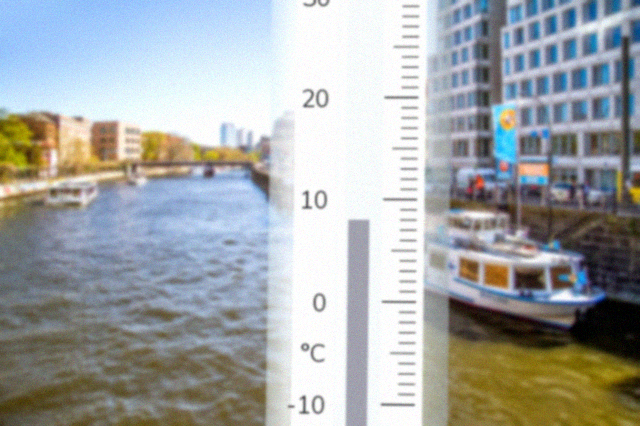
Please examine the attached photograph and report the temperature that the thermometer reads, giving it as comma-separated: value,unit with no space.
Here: 8,°C
